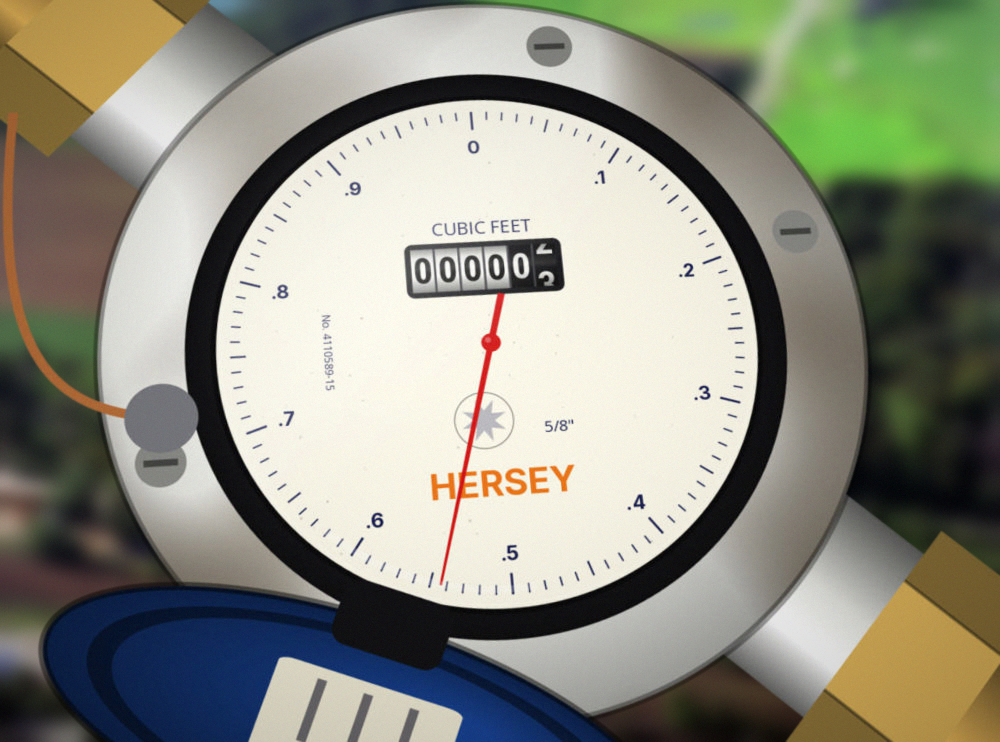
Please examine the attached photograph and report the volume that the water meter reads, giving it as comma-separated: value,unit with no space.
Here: 2.54,ft³
